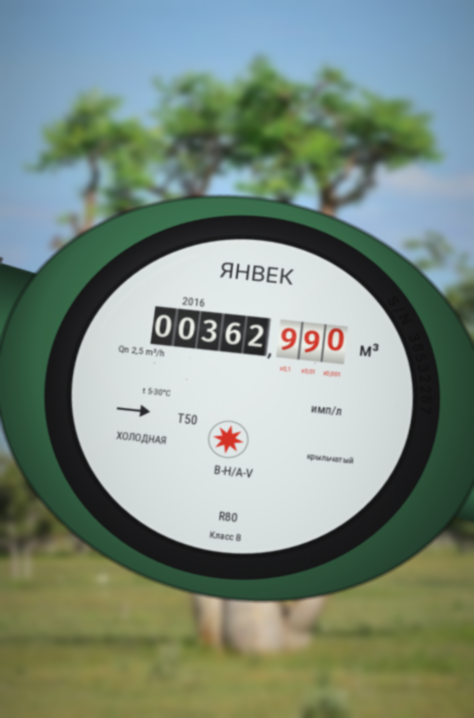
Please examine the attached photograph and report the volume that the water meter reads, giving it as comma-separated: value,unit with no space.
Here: 362.990,m³
